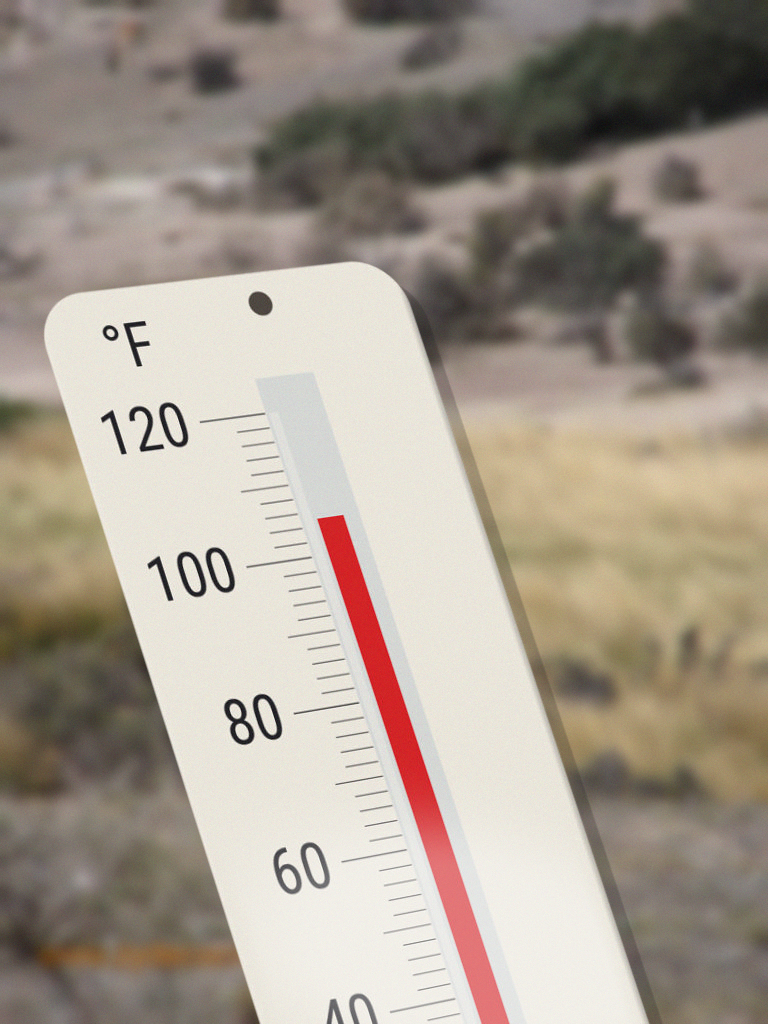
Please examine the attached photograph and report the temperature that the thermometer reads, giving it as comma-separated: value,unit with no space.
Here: 105,°F
